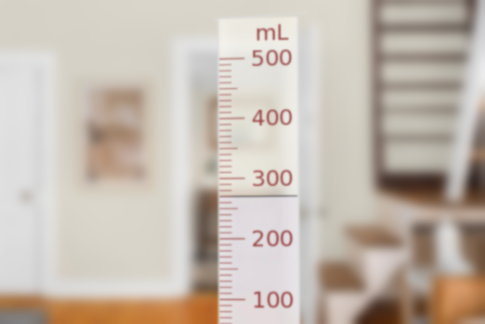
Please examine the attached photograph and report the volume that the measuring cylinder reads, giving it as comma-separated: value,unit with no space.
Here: 270,mL
